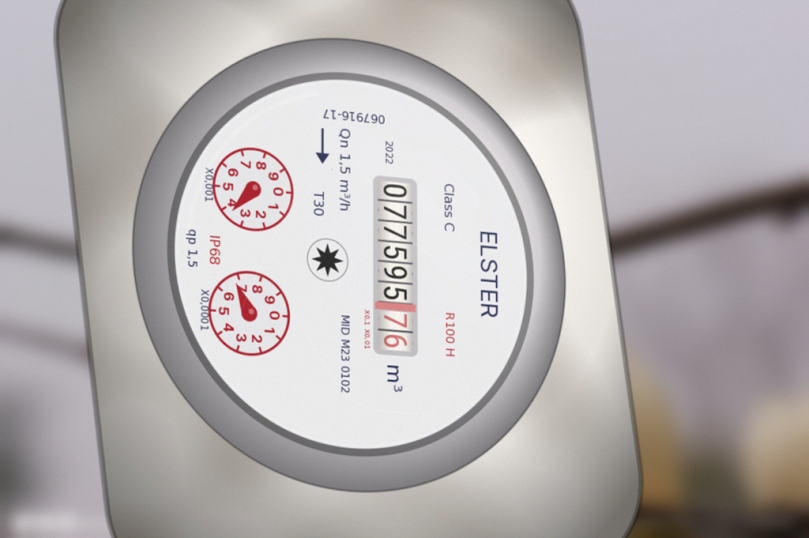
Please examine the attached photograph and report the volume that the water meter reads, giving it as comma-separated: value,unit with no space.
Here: 77595.7636,m³
